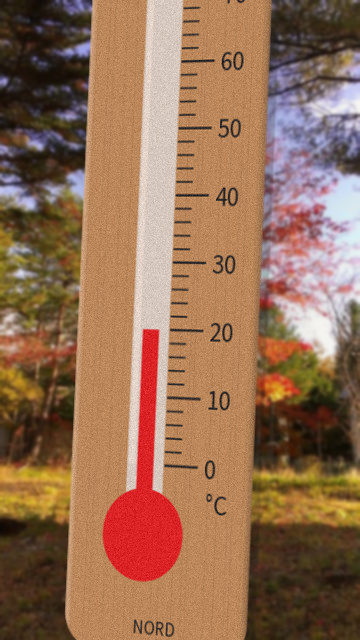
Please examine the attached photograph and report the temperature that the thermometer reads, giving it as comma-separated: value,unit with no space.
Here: 20,°C
